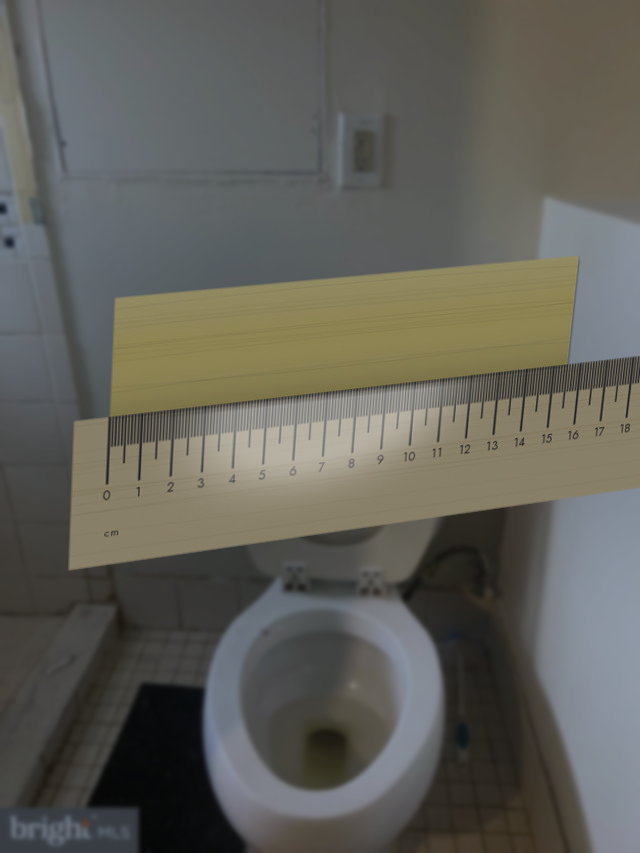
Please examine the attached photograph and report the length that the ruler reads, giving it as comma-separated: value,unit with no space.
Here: 15.5,cm
